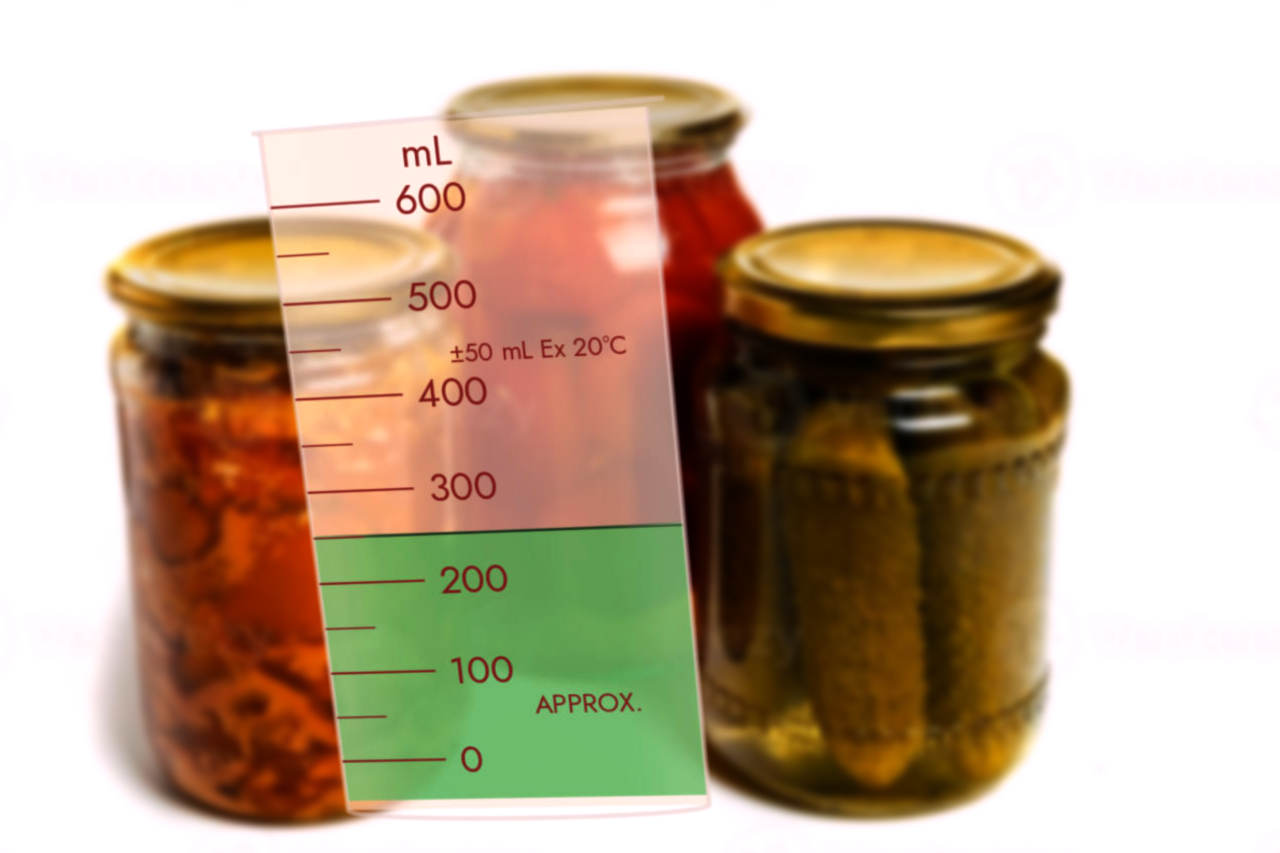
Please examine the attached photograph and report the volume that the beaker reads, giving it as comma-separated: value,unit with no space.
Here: 250,mL
